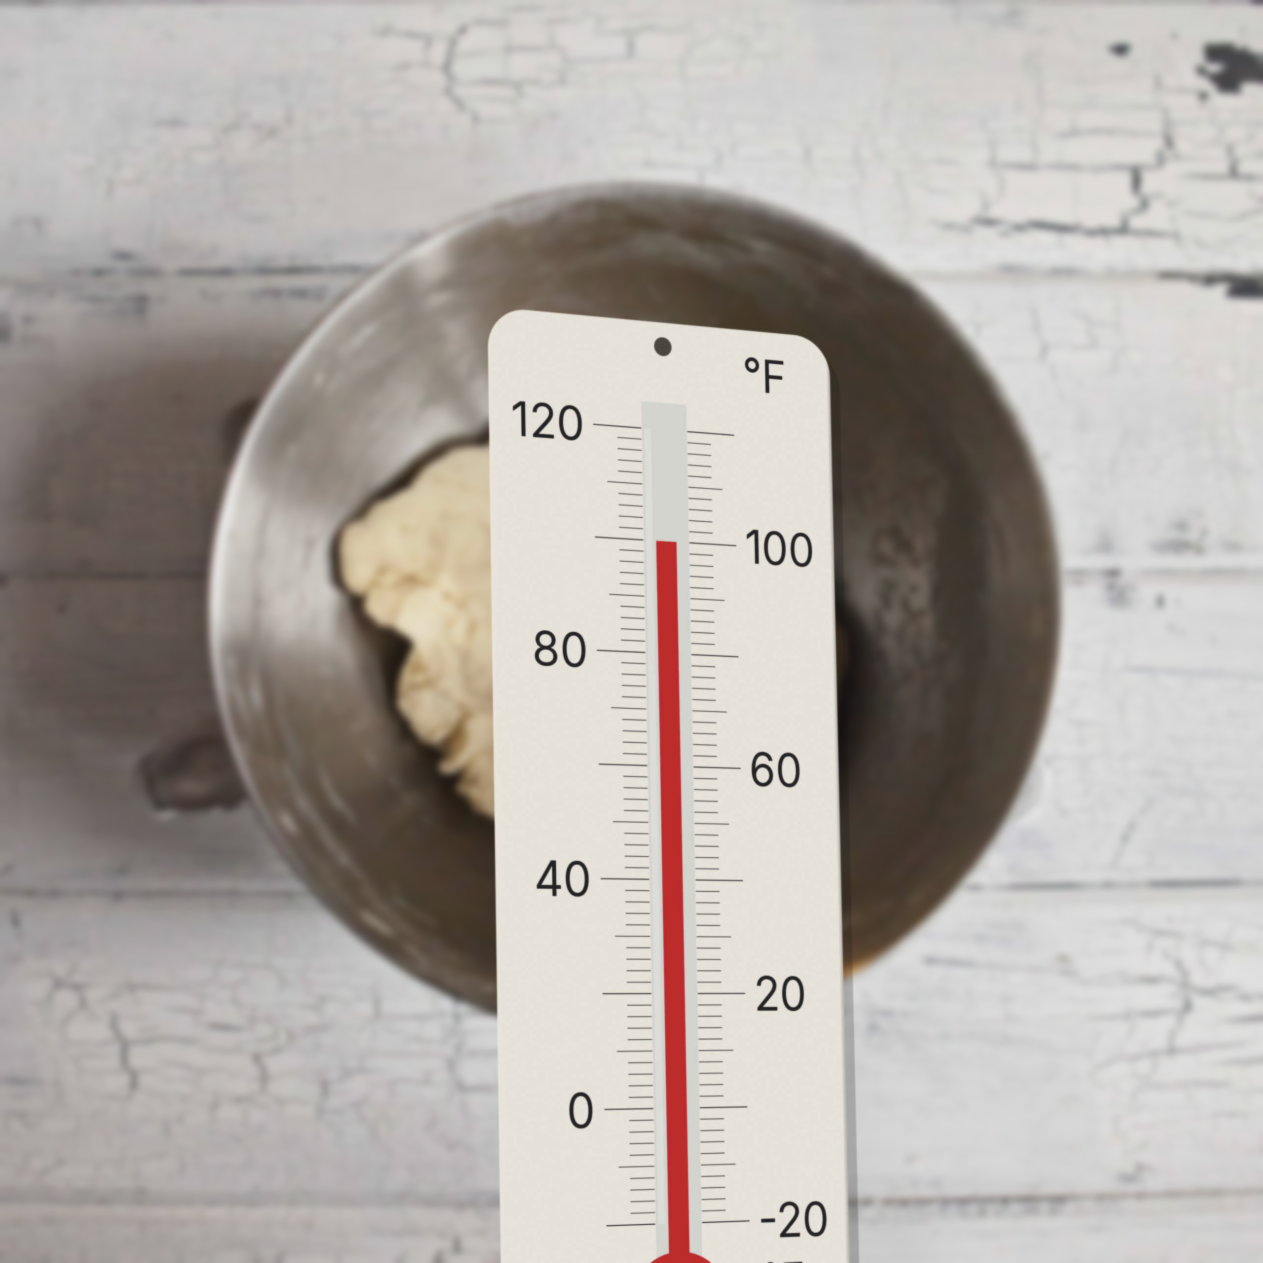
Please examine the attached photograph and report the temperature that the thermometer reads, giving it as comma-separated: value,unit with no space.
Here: 100,°F
